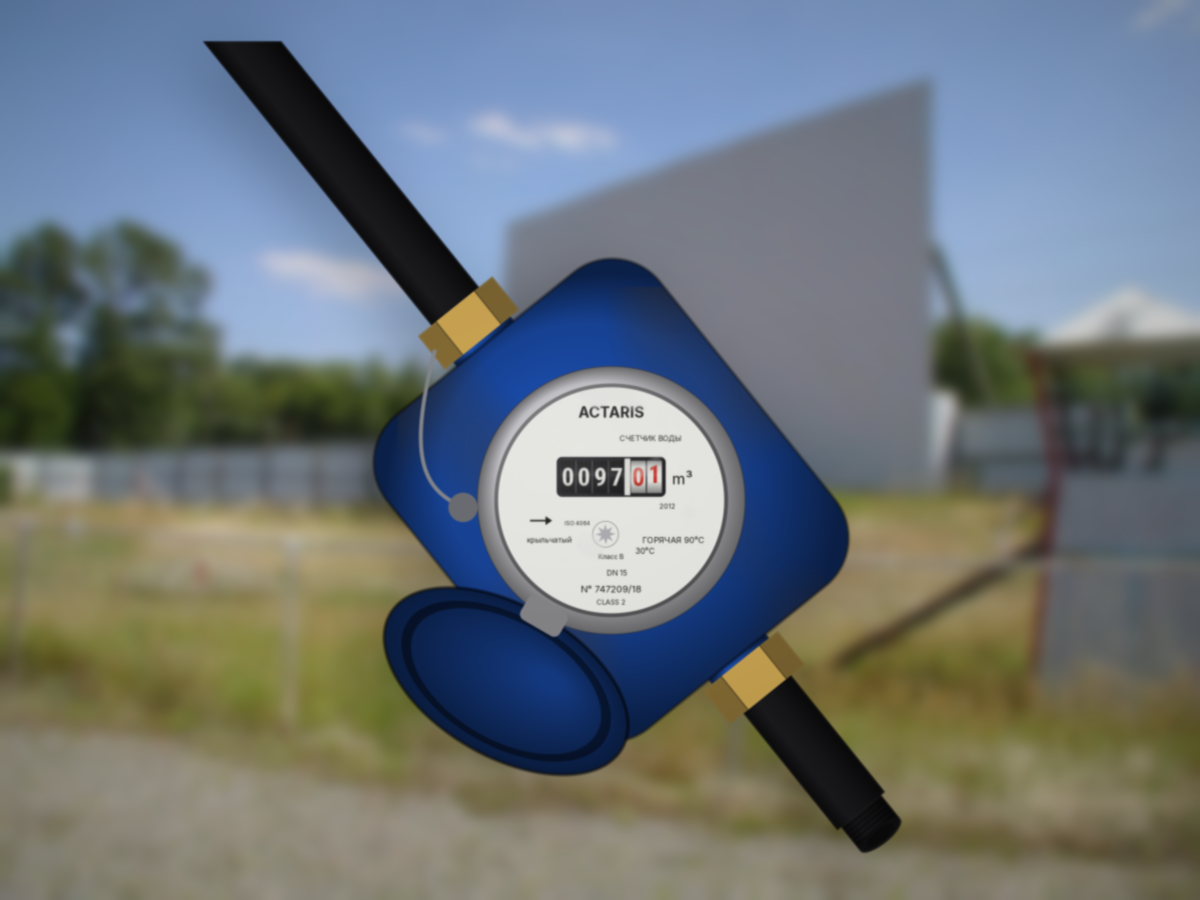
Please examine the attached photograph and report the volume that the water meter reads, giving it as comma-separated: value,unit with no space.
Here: 97.01,m³
